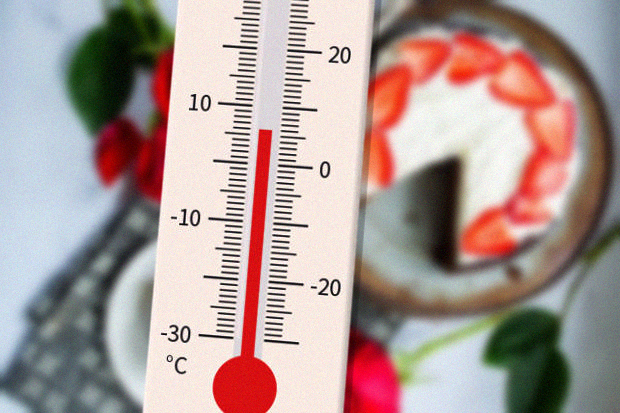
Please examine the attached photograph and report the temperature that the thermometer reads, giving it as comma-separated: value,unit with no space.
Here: 6,°C
